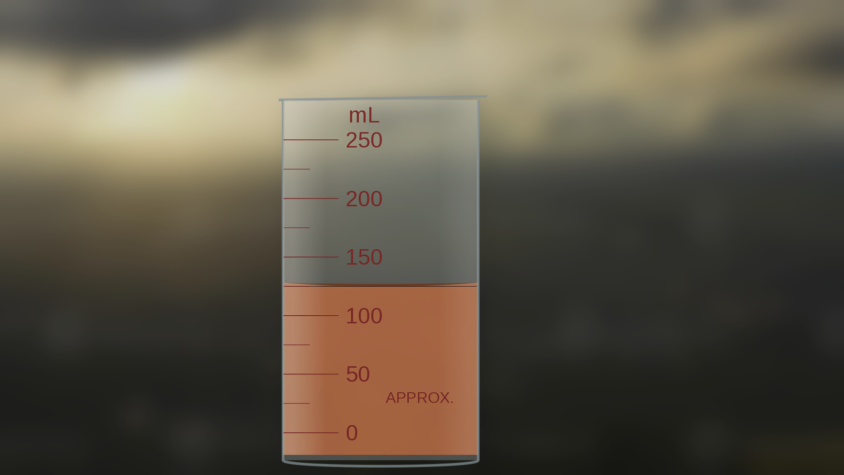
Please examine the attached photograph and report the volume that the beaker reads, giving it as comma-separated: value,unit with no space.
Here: 125,mL
